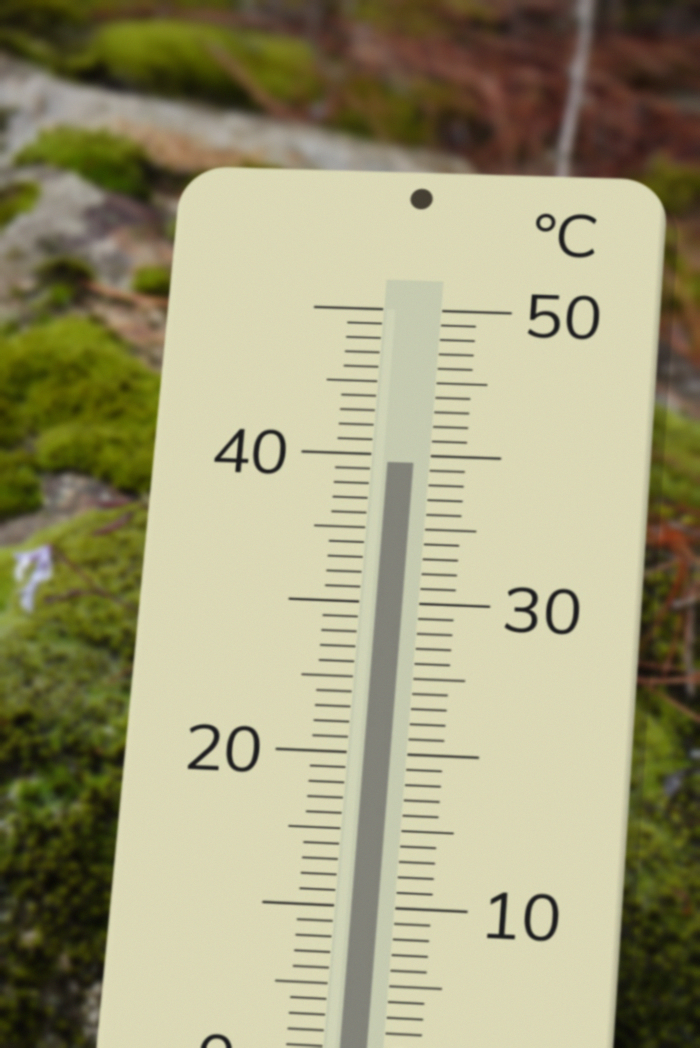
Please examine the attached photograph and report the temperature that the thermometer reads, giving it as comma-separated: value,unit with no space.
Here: 39.5,°C
